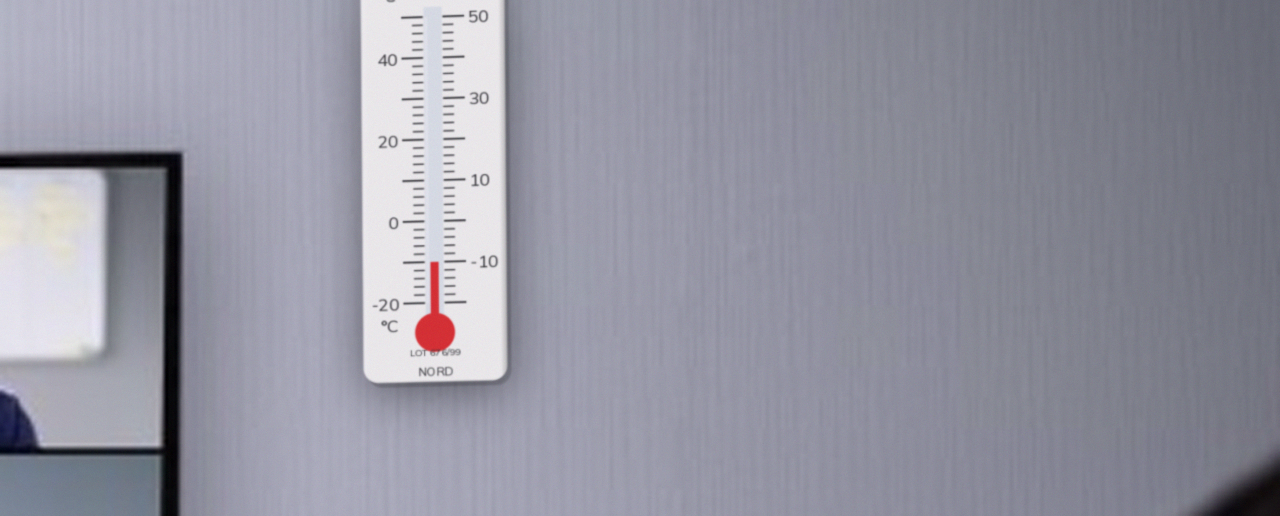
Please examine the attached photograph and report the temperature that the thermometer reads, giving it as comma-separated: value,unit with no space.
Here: -10,°C
